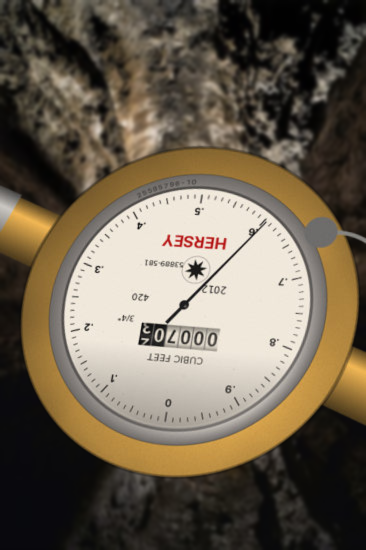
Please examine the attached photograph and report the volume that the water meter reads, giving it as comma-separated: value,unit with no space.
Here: 702.60,ft³
